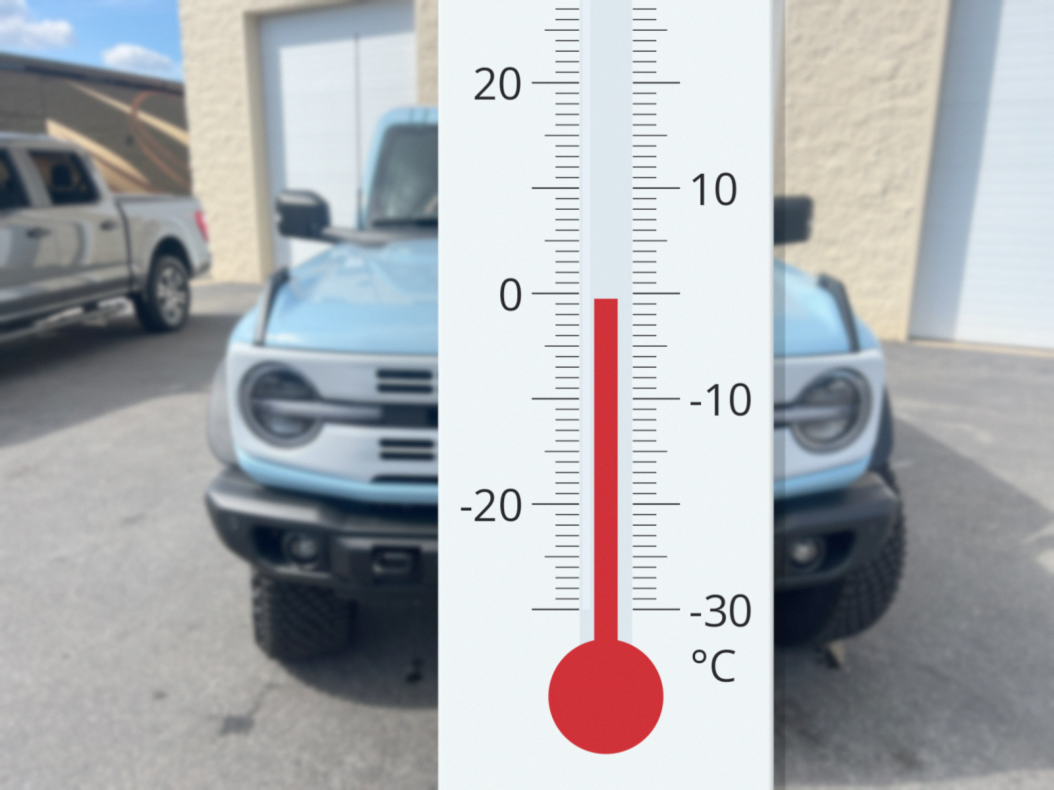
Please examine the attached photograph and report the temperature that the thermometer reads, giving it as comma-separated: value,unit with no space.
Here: -0.5,°C
